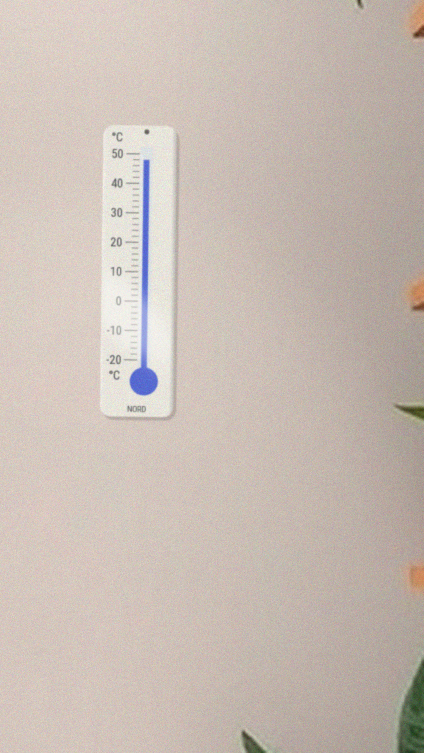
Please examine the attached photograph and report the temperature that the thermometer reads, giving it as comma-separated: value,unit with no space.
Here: 48,°C
